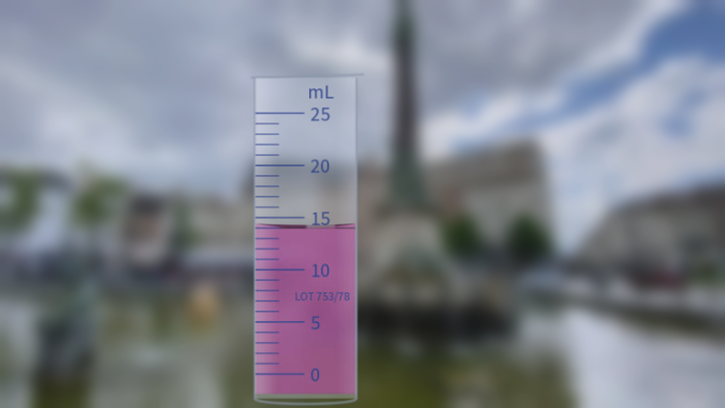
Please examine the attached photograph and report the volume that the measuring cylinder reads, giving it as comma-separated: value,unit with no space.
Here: 14,mL
